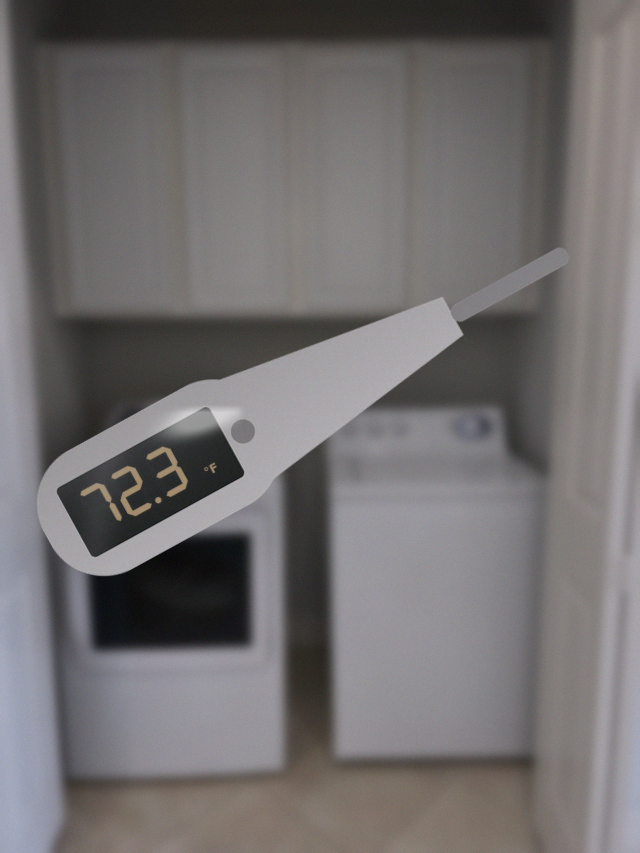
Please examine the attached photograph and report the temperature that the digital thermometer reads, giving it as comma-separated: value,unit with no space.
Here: 72.3,°F
